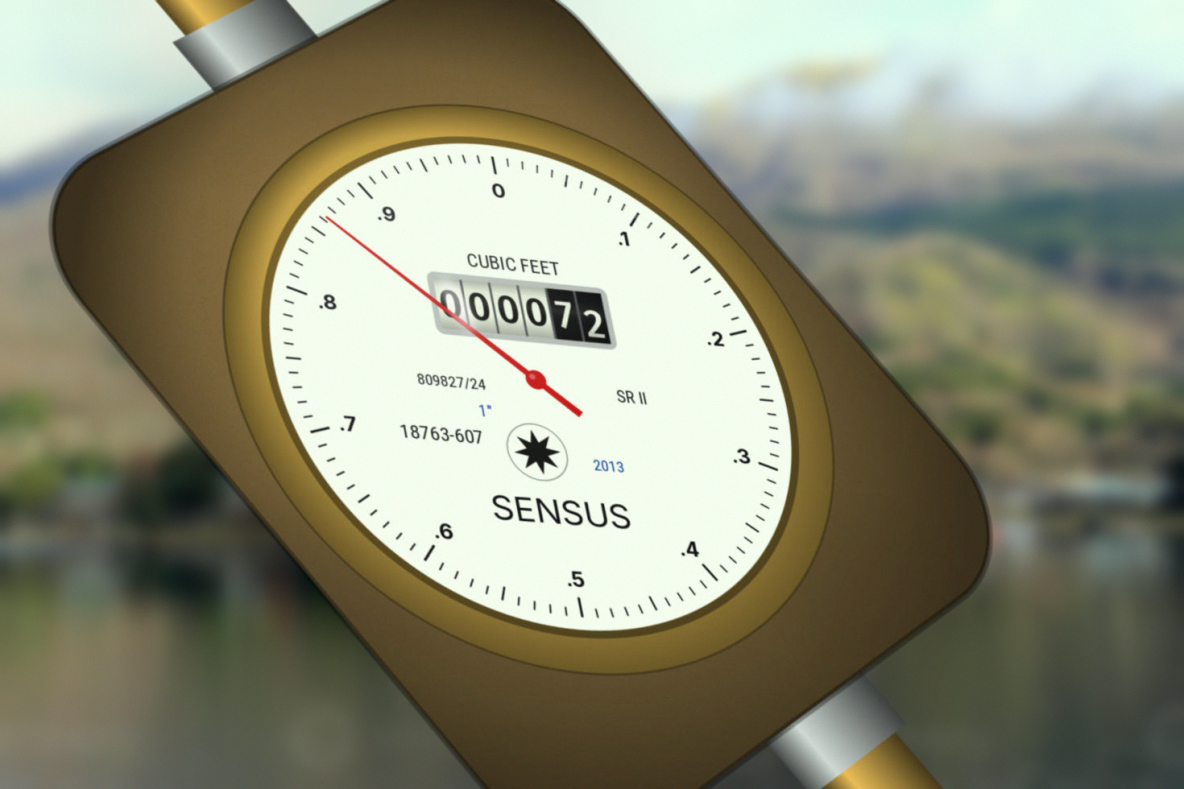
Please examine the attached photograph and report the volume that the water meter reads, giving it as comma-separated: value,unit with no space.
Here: 71.86,ft³
